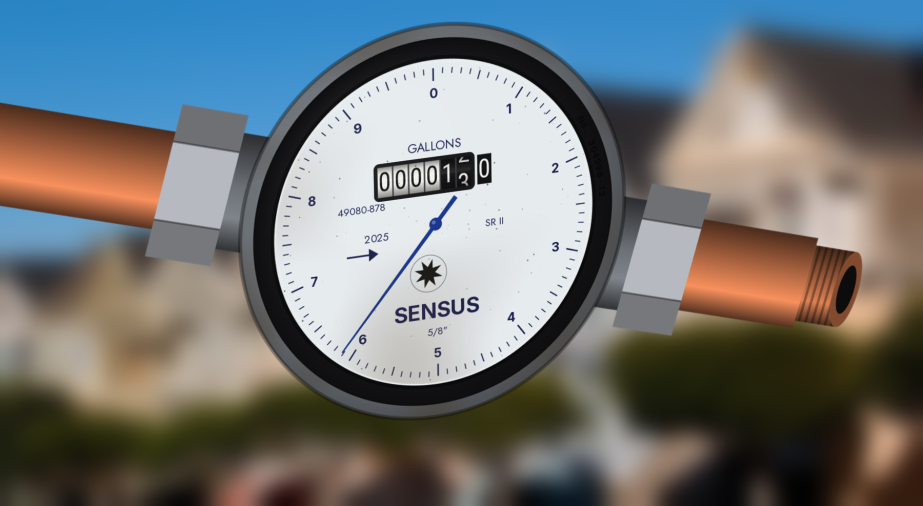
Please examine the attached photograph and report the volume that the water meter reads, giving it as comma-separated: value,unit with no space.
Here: 126.1,gal
